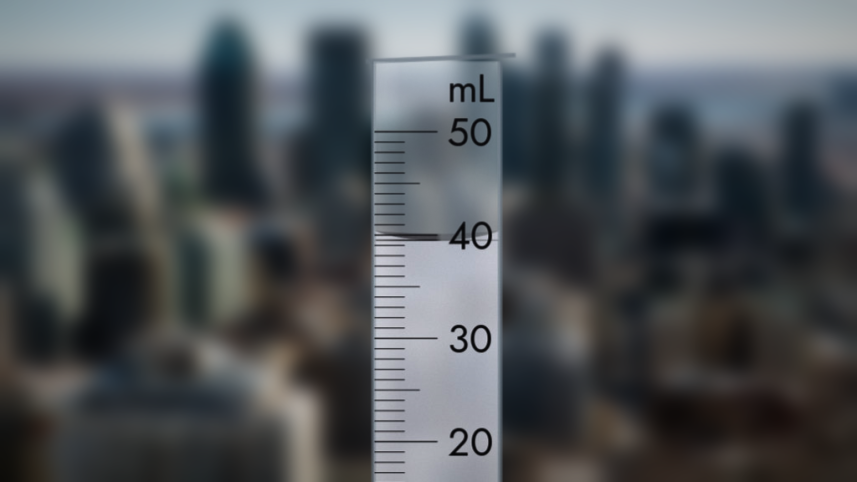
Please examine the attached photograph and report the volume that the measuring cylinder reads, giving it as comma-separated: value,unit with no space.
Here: 39.5,mL
